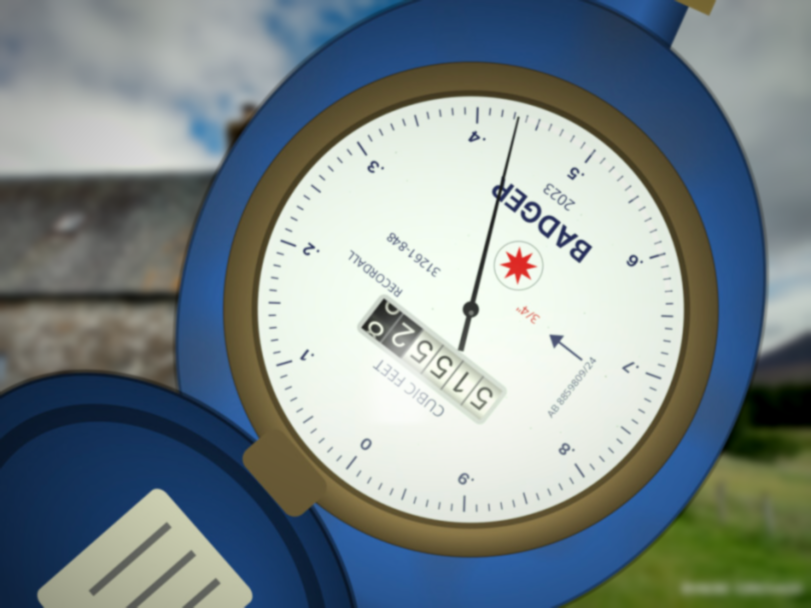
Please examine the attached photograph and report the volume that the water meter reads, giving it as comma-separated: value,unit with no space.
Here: 515528.43,ft³
